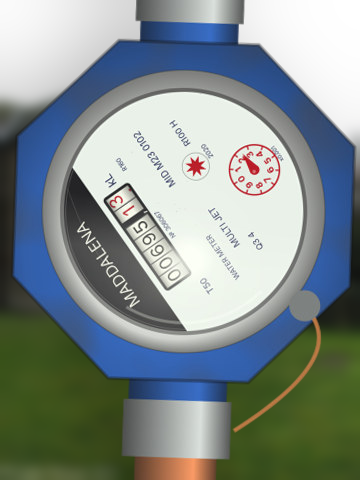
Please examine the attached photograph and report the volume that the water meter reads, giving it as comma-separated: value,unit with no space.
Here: 695.132,kL
